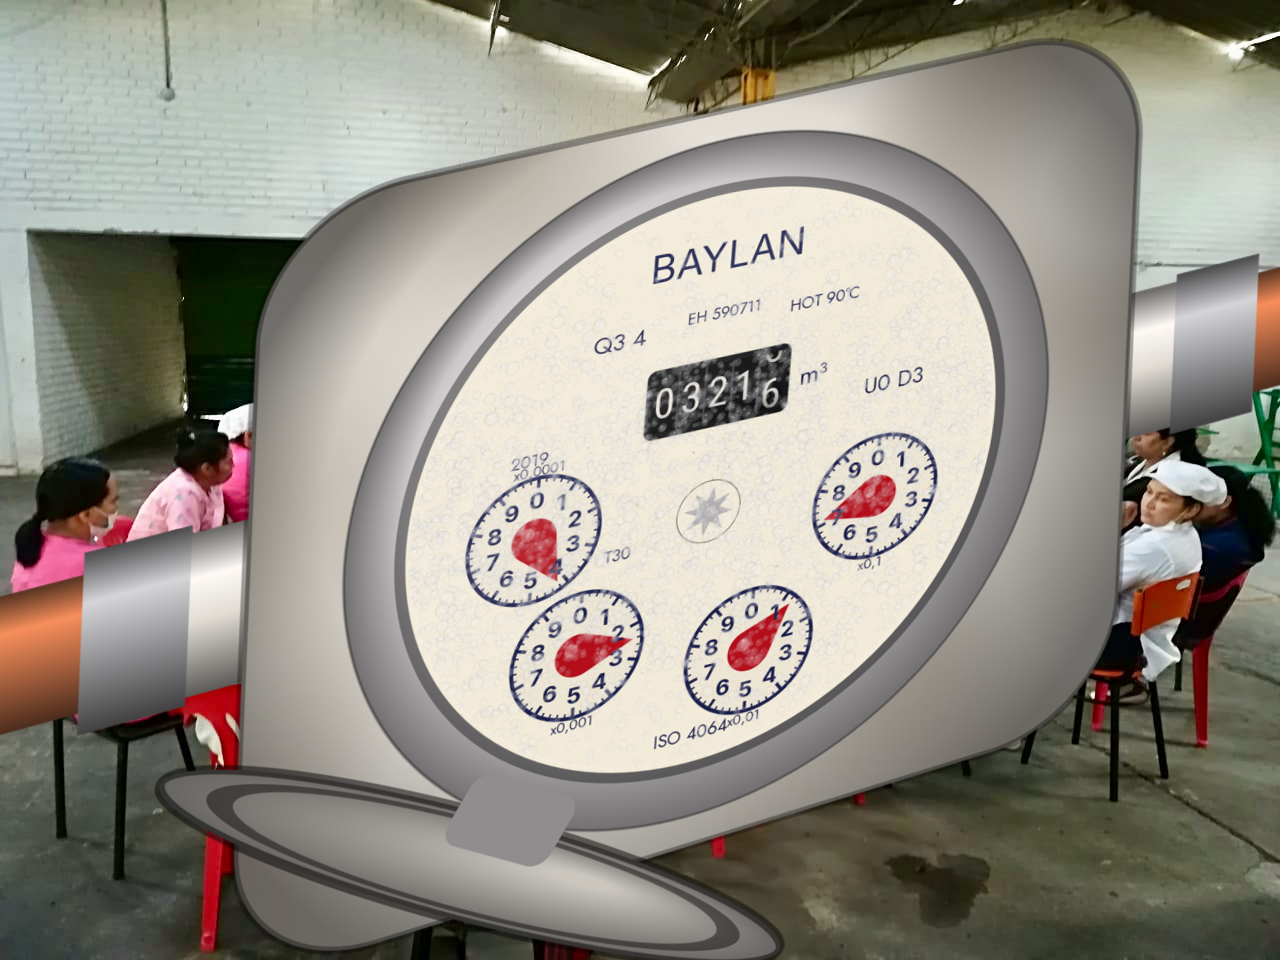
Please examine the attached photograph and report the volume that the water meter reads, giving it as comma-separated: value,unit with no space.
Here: 3215.7124,m³
